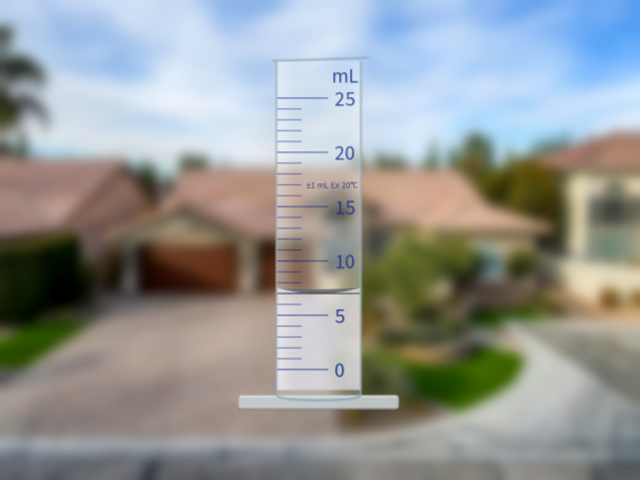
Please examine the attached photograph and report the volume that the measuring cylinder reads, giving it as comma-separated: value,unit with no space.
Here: 7,mL
